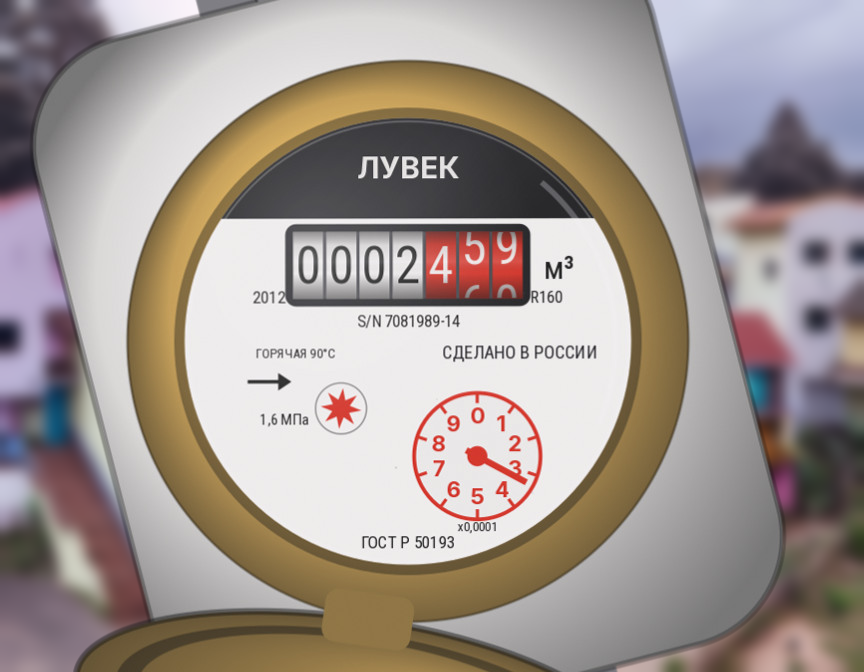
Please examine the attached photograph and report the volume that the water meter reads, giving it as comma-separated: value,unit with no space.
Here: 2.4593,m³
